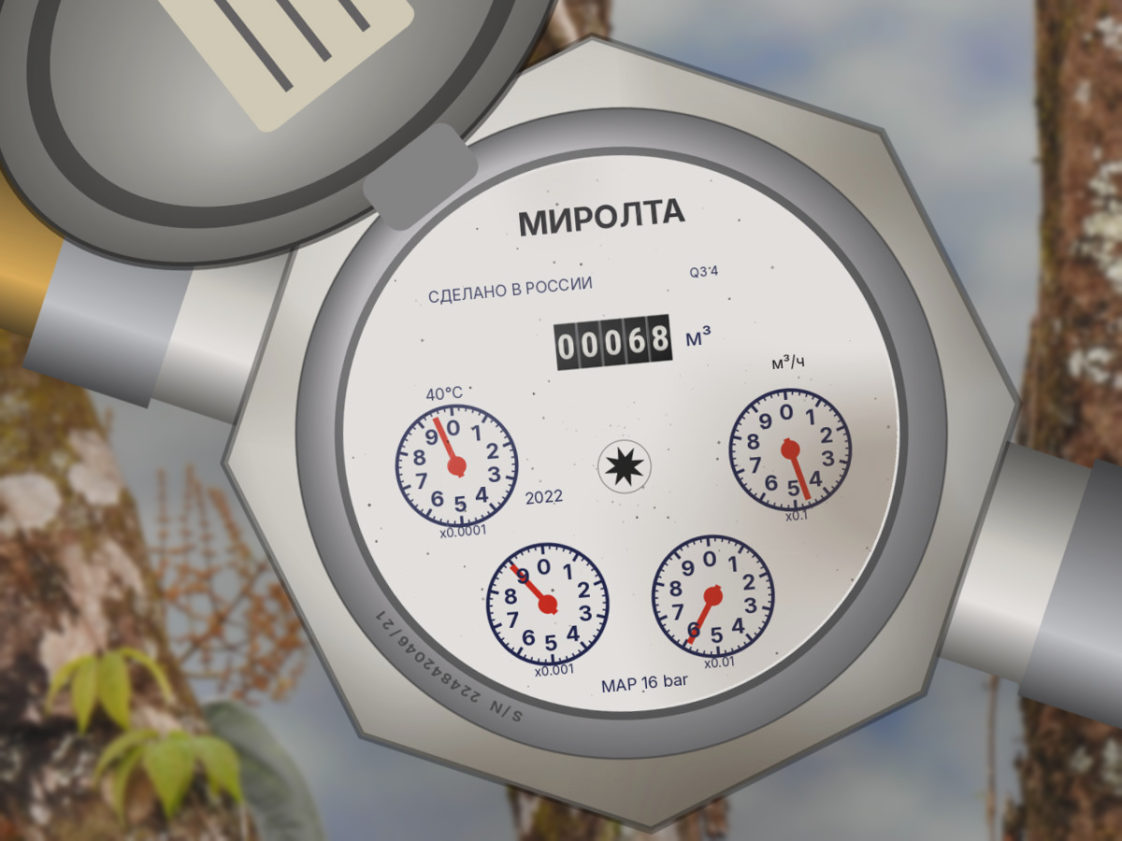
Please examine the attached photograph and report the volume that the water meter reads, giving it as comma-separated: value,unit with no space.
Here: 68.4589,m³
